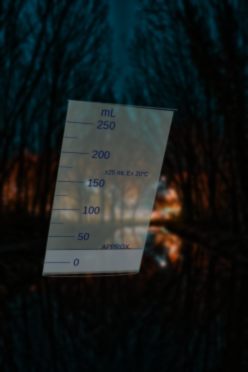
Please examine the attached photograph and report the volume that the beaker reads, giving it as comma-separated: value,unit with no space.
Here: 25,mL
